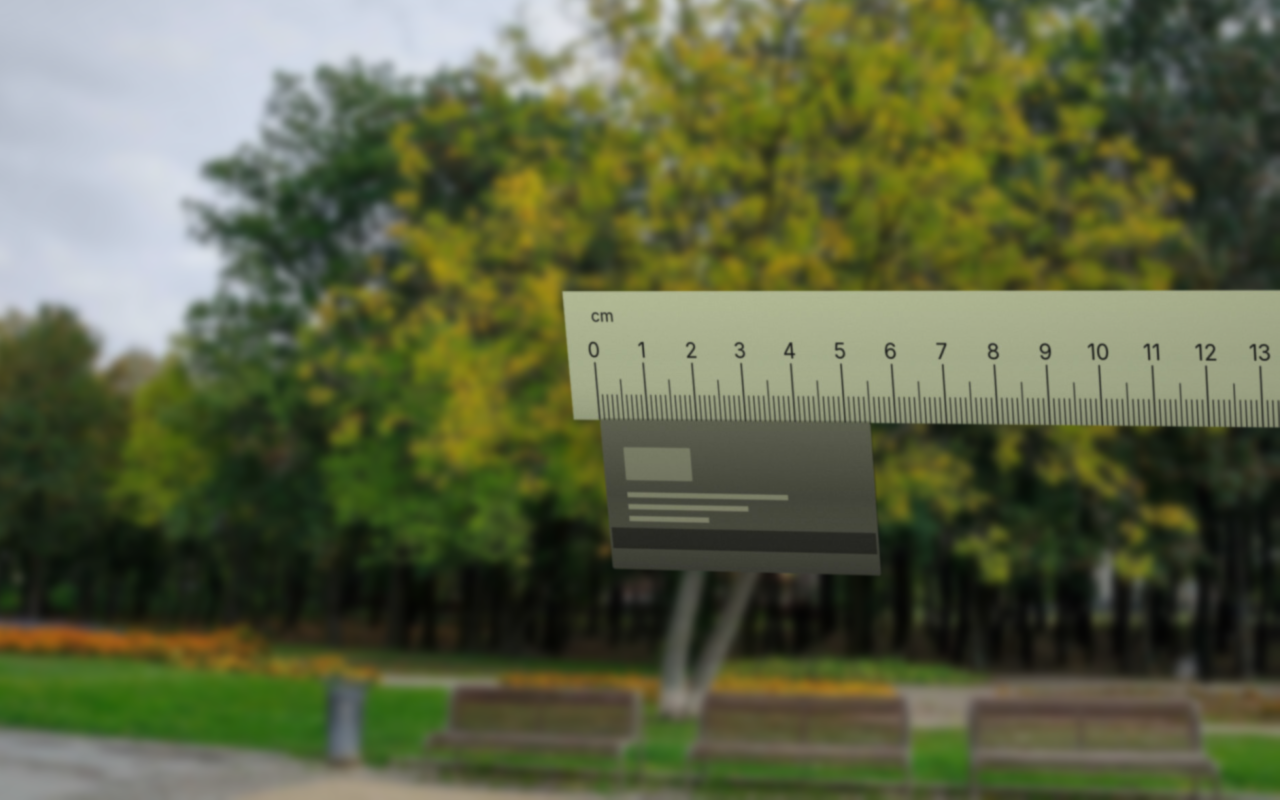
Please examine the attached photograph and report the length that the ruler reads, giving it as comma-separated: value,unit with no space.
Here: 5.5,cm
